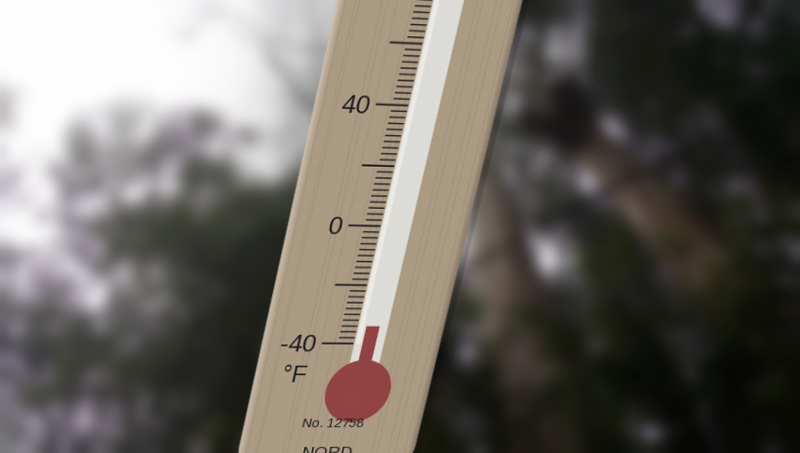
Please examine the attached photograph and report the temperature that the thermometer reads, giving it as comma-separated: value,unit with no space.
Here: -34,°F
